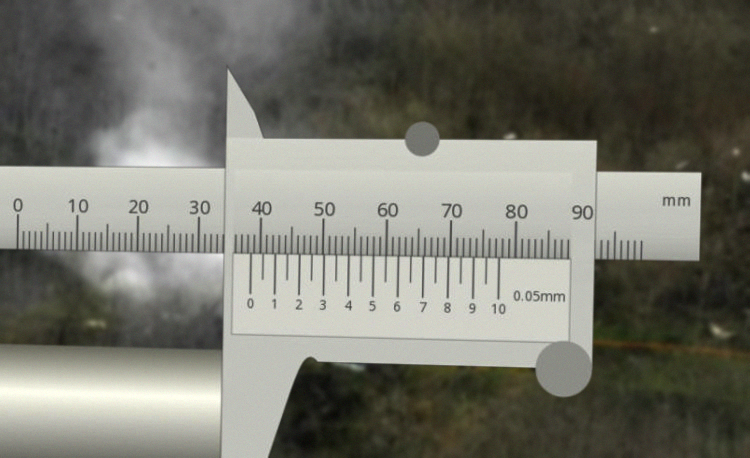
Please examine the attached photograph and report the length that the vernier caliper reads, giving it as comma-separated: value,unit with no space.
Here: 38.5,mm
